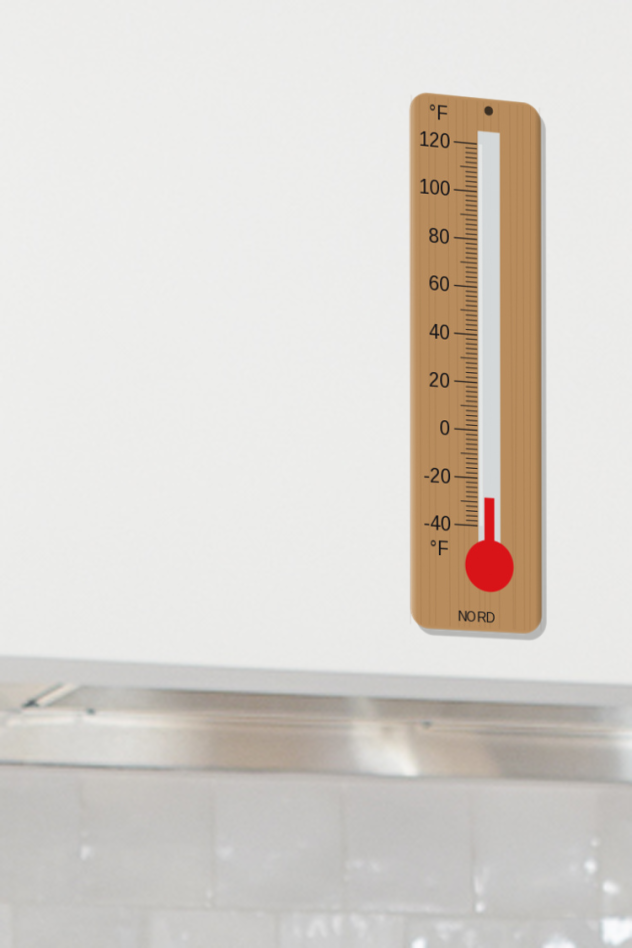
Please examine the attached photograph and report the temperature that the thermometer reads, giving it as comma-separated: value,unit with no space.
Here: -28,°F
